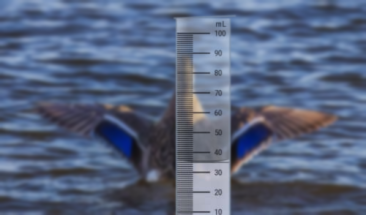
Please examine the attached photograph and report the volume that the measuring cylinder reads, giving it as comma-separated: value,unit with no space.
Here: 35,mL
